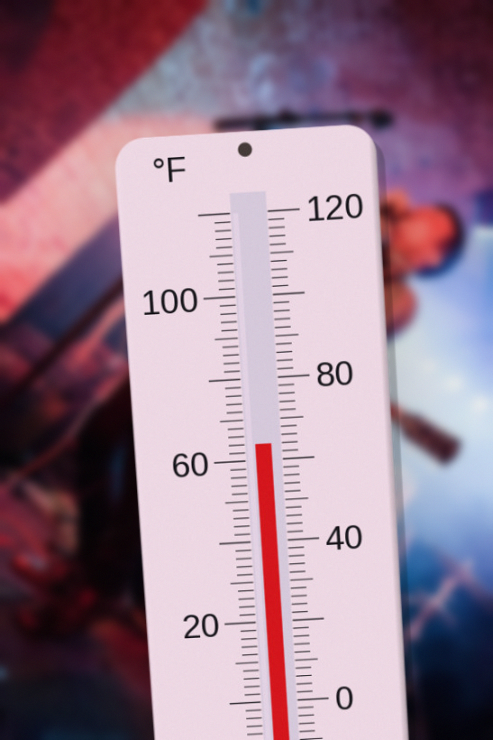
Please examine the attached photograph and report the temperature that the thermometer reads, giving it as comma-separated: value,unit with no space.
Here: 64,°F
